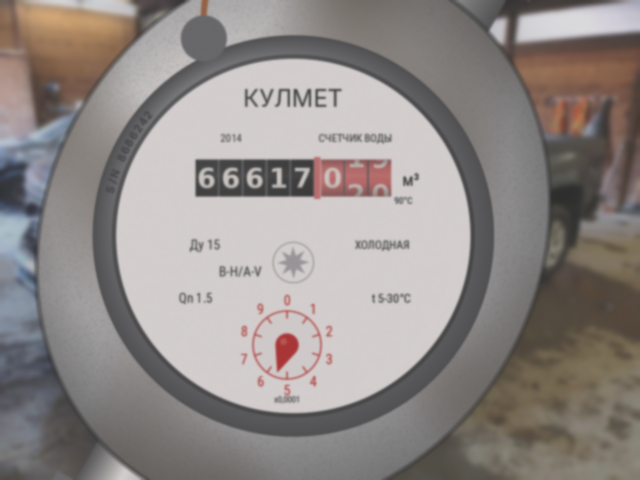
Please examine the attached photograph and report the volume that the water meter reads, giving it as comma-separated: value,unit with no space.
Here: 66617.0195,m³
